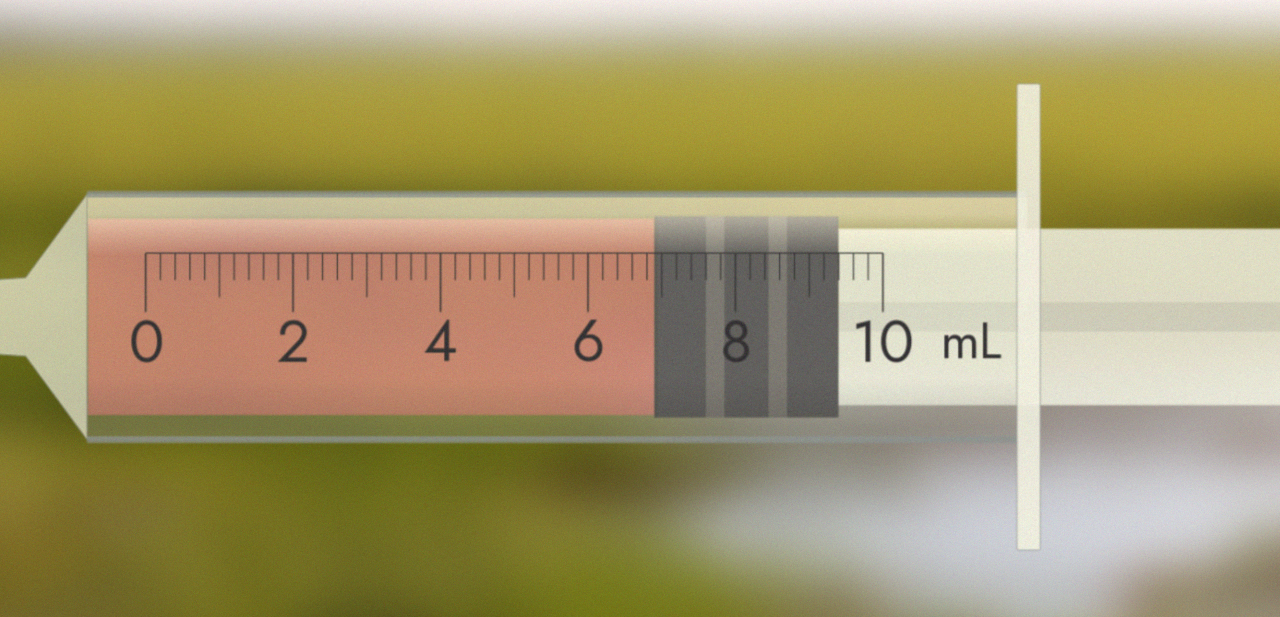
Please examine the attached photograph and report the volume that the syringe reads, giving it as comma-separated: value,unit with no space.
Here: 6.9,mL
